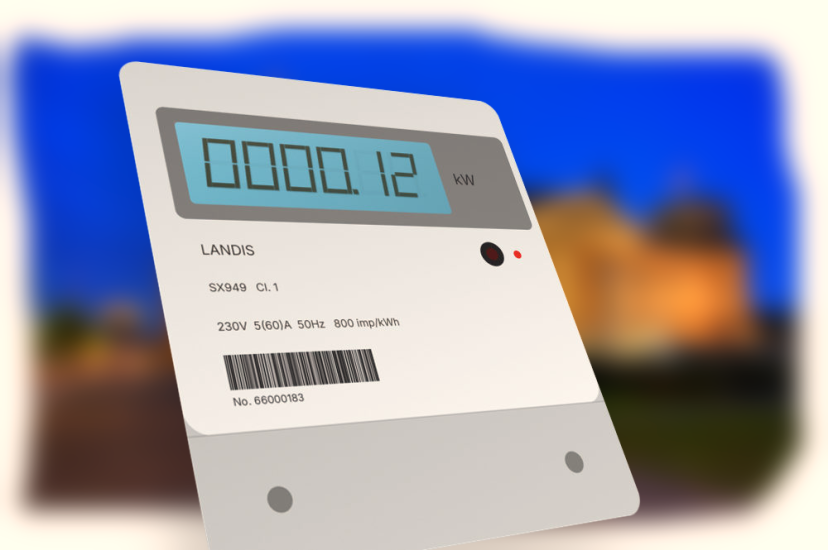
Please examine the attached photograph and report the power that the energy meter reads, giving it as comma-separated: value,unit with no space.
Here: 0.12,kW
